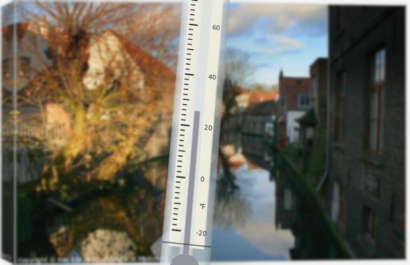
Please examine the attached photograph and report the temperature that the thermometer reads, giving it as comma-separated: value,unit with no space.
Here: 26,°F
